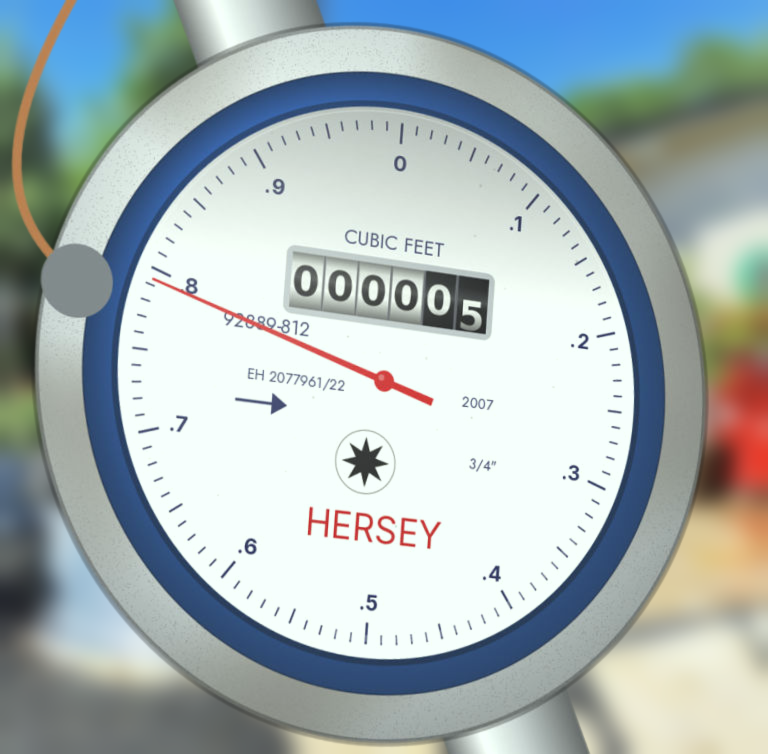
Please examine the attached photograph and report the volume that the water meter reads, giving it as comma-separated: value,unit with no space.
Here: 4.79,ft³
